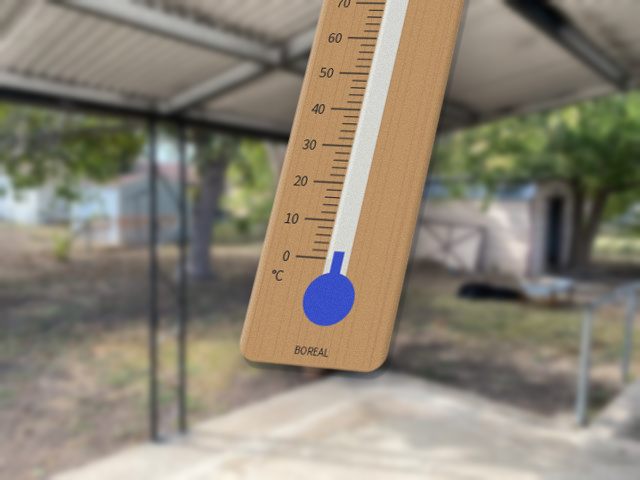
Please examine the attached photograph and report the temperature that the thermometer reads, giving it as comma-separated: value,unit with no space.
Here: 2,°C
